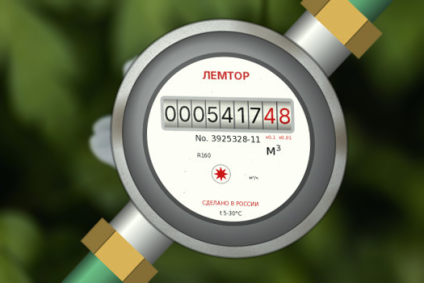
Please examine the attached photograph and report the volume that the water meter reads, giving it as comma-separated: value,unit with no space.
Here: 5417.48,m³
